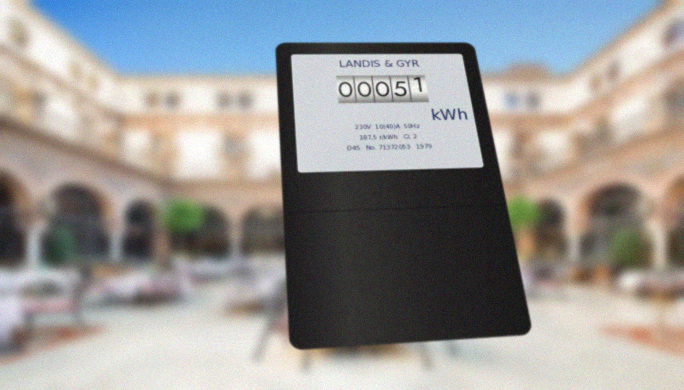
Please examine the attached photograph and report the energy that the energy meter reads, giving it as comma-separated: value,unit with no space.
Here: 51,kWh
